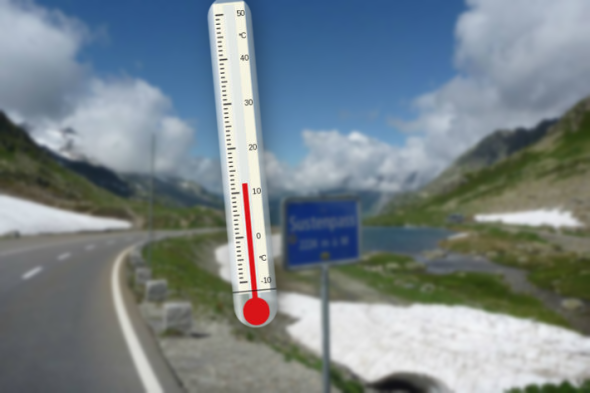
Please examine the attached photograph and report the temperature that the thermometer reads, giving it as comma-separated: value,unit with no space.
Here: 12,°C
